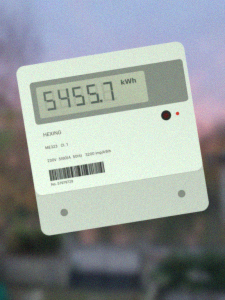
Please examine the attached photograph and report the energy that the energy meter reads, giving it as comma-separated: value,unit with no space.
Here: 5455.7,kWh
